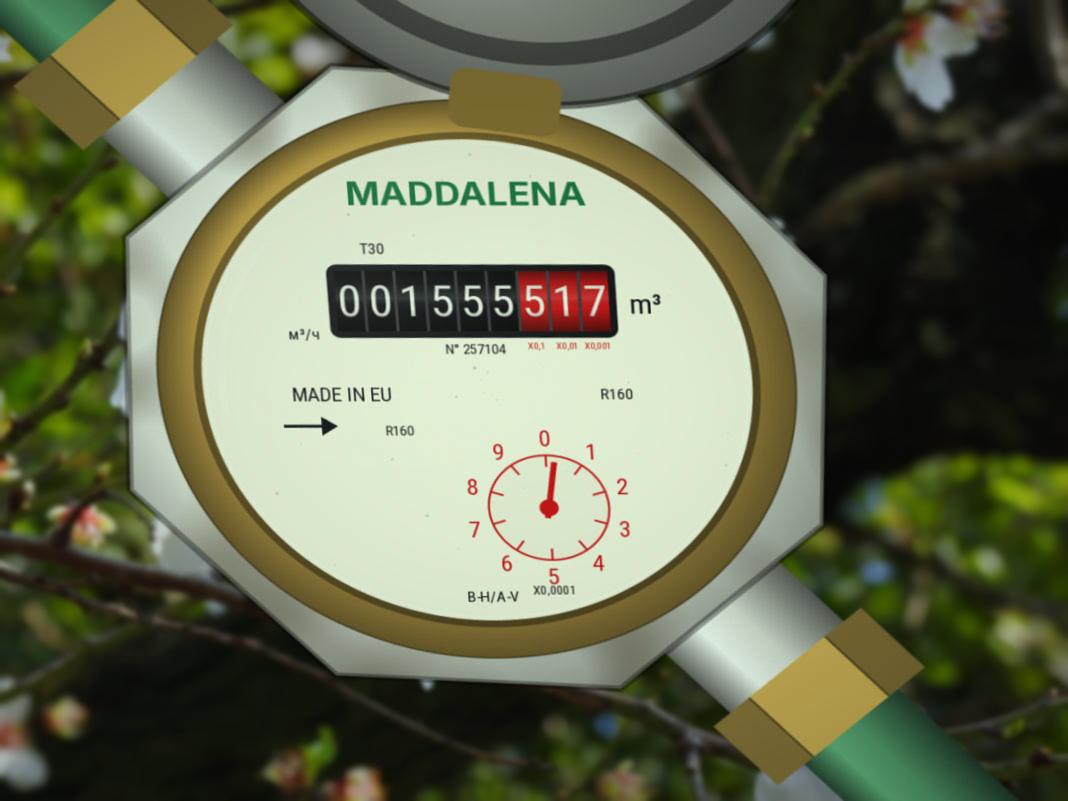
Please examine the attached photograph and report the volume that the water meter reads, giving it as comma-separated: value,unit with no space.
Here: 1555.5170,m³
